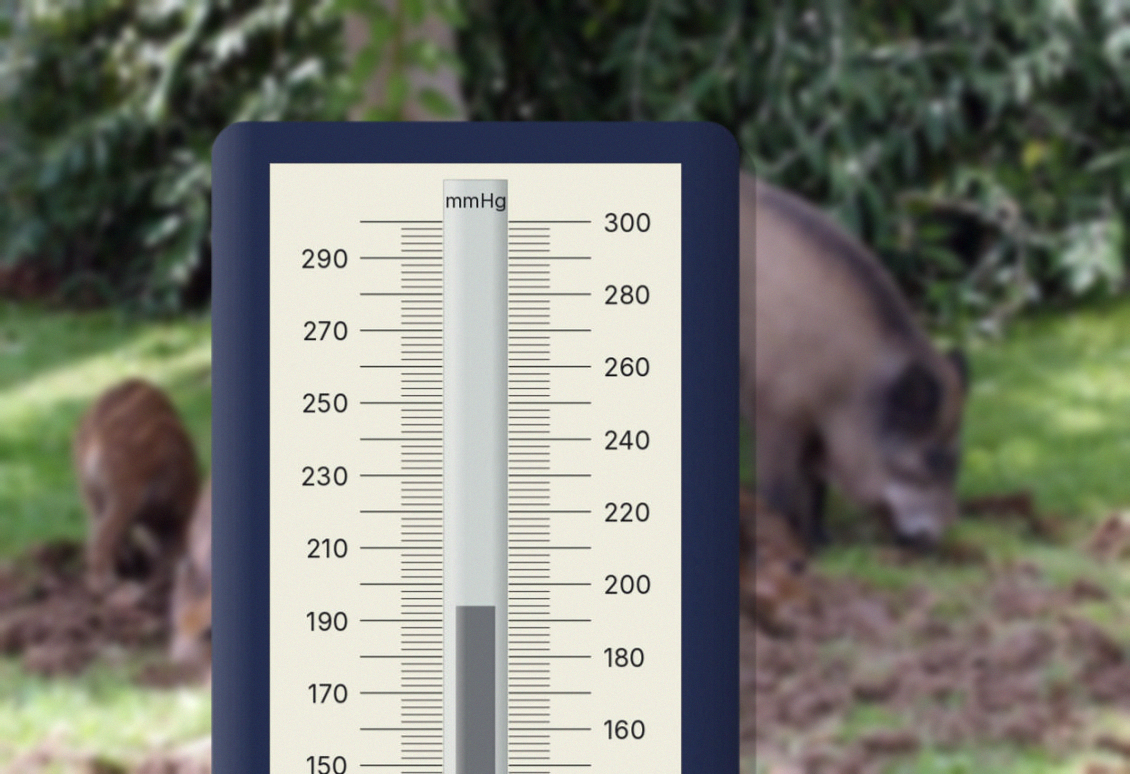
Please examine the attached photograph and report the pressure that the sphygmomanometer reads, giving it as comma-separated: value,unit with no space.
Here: 194,mmHg
